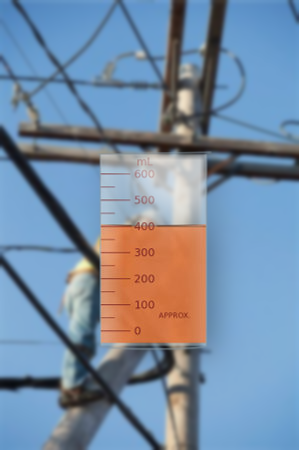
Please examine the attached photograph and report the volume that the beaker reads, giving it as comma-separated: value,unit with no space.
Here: 400,mL
